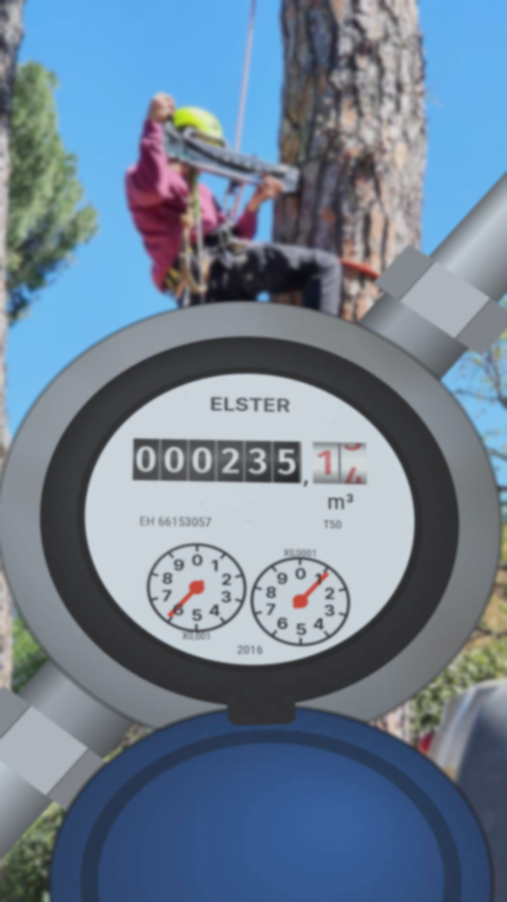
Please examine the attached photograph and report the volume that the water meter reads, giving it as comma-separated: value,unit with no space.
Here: 235.1361,m³
